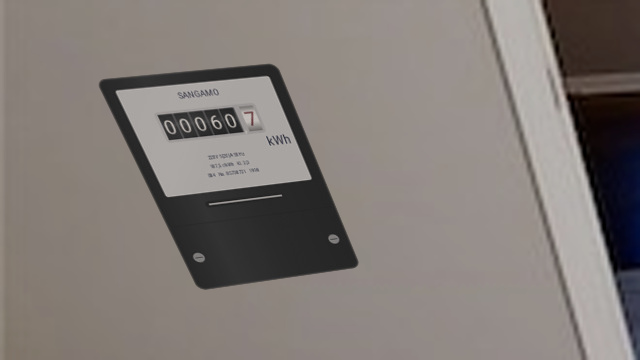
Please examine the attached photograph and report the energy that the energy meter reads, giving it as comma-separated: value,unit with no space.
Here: 60.7,kWh
